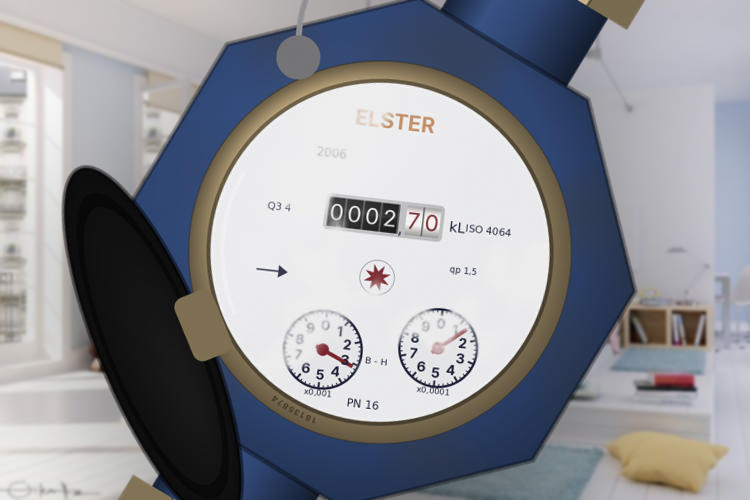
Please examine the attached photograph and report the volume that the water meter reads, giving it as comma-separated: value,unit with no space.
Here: 2.7031,kL
